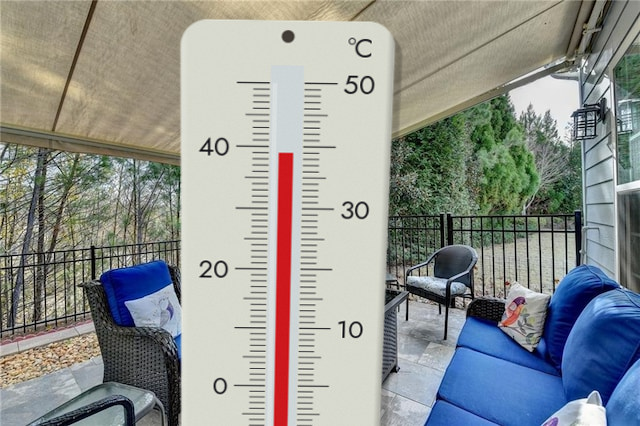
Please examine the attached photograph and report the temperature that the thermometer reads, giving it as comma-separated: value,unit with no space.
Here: 39,°C
